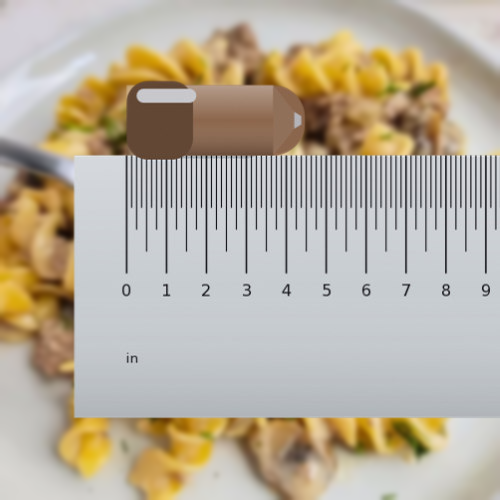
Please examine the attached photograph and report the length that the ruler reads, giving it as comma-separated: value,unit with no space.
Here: 4.375,in
